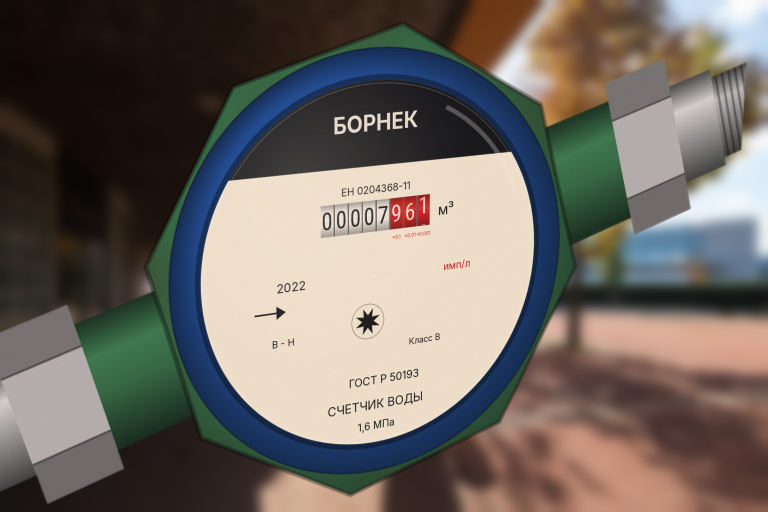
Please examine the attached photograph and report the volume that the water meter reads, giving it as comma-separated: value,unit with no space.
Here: 7.961,m³
